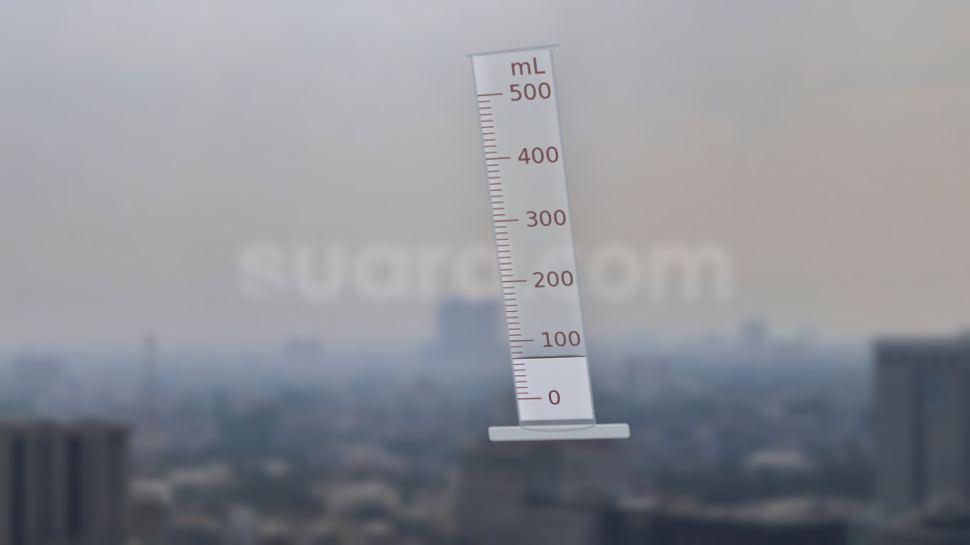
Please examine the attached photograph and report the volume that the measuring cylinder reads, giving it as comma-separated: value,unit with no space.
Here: 70,mL
